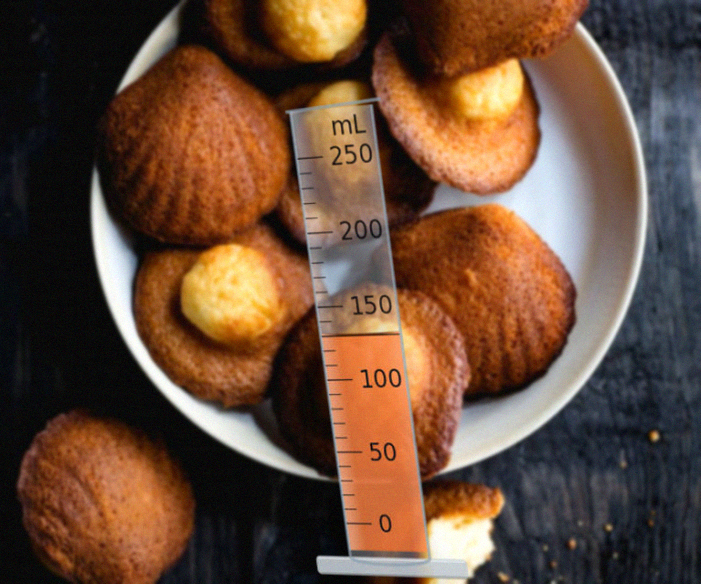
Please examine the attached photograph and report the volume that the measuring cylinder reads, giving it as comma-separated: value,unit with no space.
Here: 130,mL
